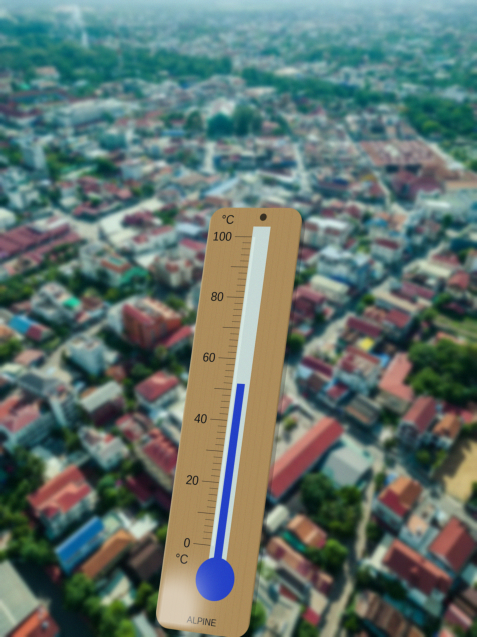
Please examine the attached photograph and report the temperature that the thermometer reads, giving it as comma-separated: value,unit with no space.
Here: 52,°C
